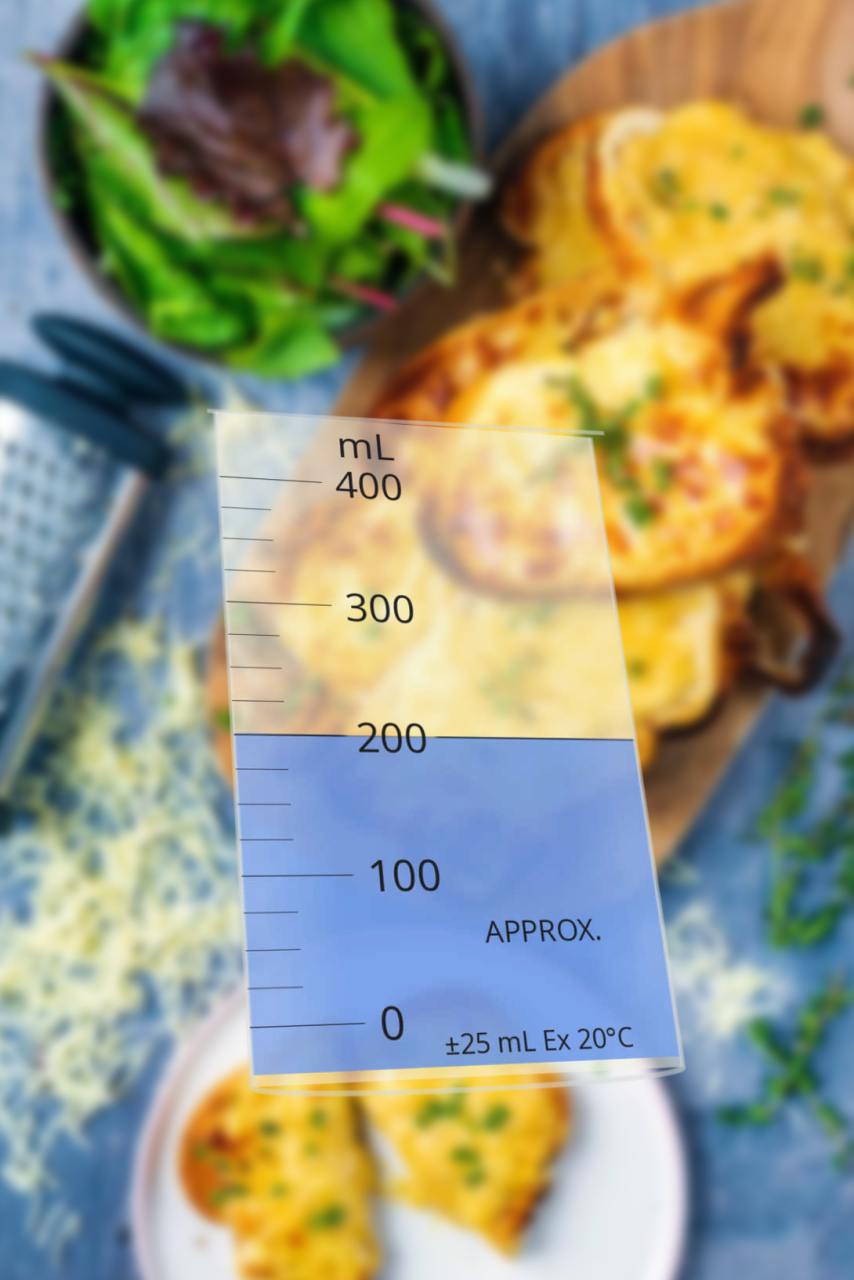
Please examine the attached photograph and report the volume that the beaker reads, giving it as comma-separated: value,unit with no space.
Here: 200,mL
